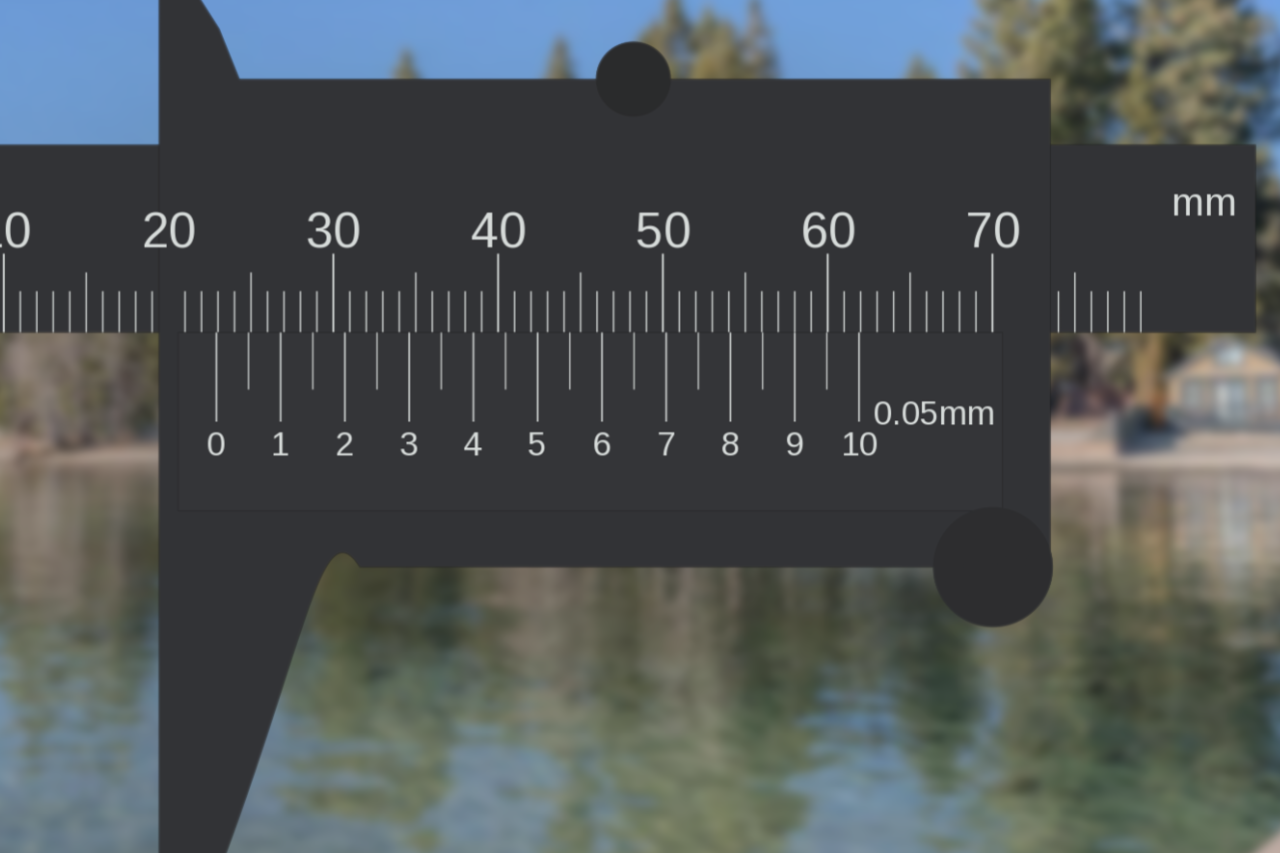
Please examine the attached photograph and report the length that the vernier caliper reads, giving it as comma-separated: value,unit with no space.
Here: 22.9,mm
